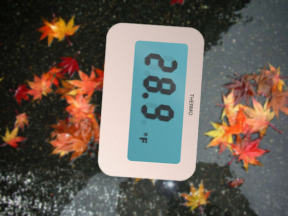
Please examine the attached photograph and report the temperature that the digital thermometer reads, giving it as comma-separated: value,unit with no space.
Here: 28.9,°F
